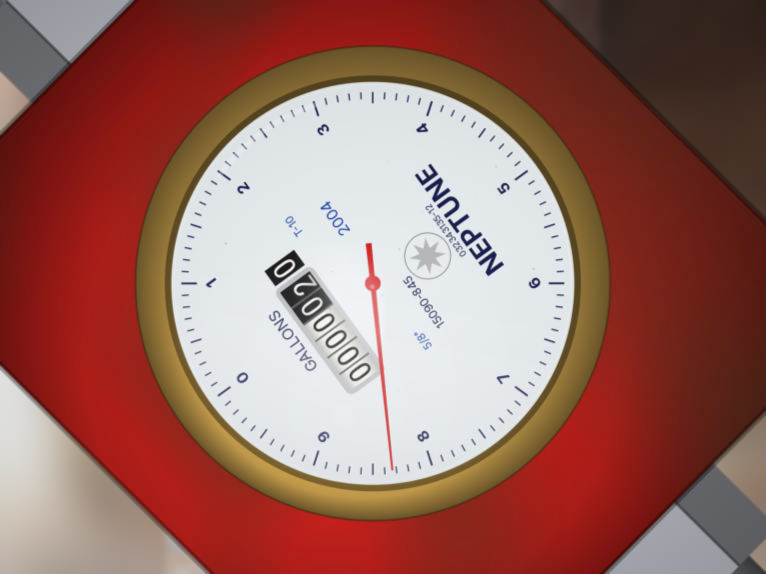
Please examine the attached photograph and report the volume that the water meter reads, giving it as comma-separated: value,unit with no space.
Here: 18.3,gal
